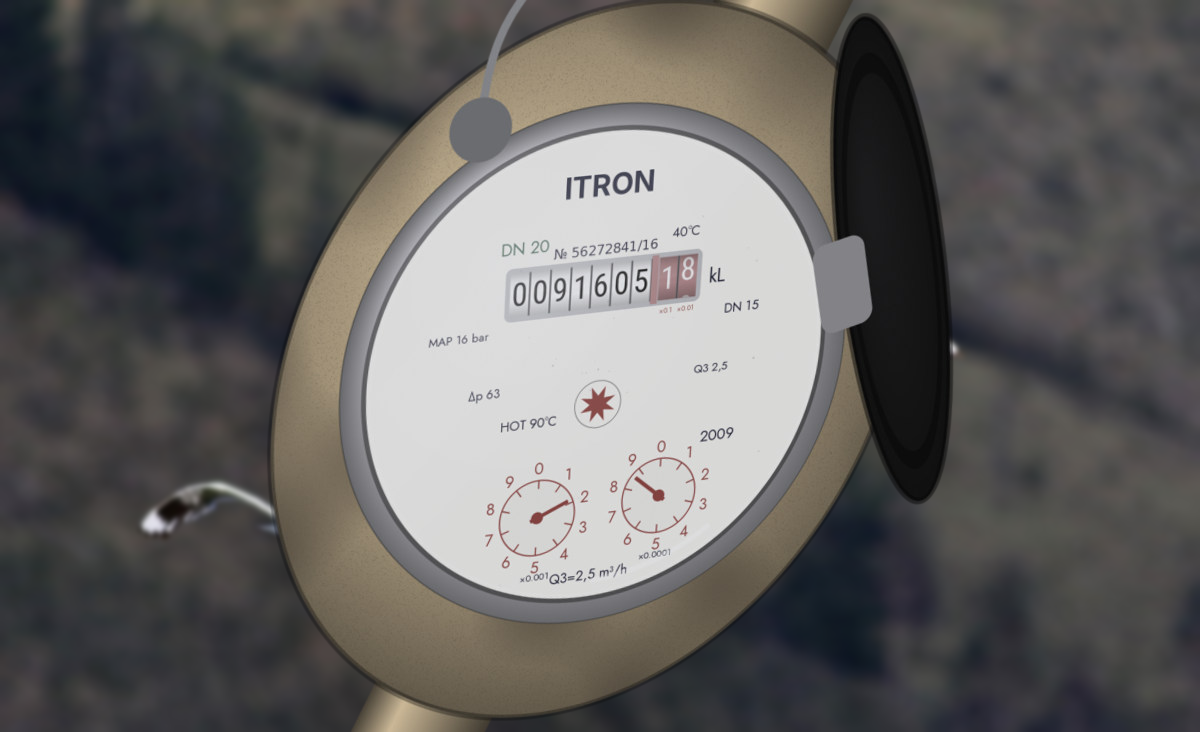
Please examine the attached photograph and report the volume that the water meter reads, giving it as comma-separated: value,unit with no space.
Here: 91605.1818,kL
